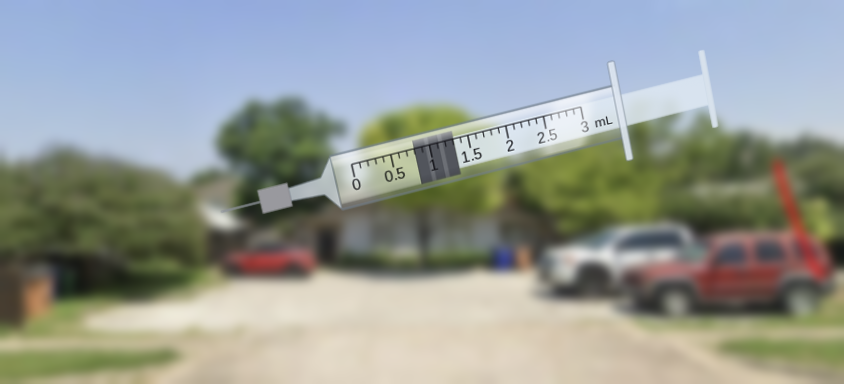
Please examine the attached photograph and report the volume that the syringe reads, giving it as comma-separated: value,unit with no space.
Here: 0.8,mL
